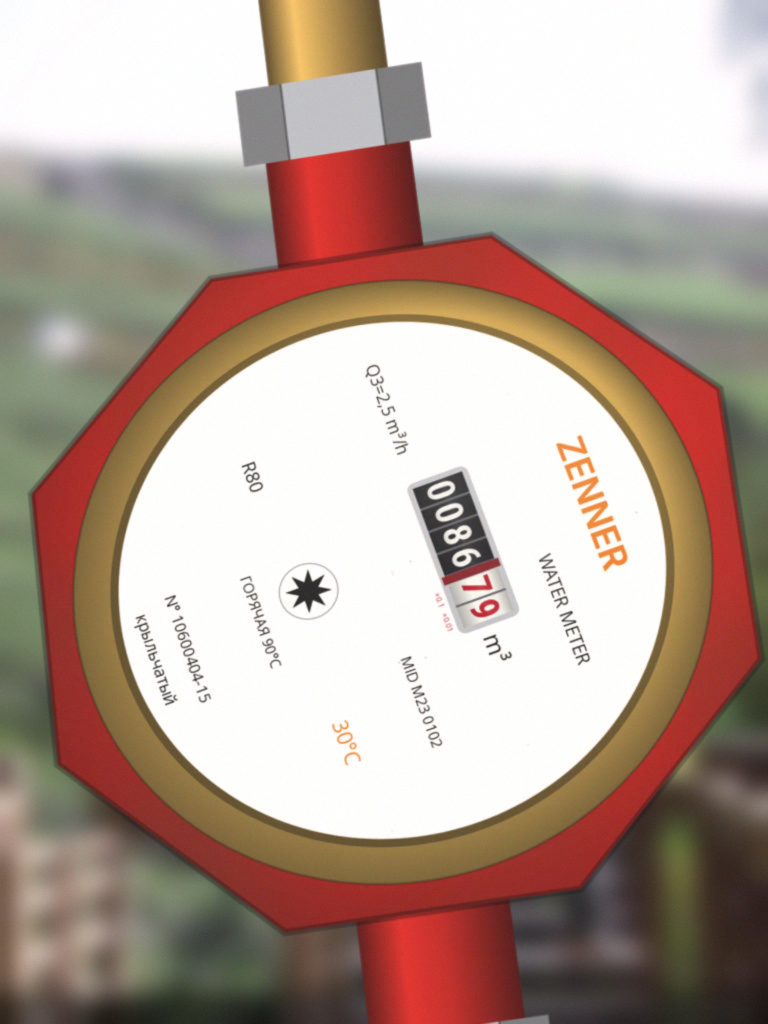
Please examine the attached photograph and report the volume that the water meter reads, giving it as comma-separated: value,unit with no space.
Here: 86.79,m³
